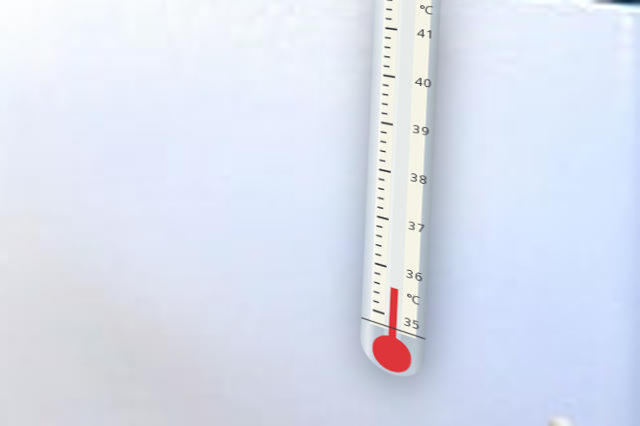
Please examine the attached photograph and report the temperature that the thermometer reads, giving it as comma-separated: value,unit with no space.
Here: 35.6,°C
